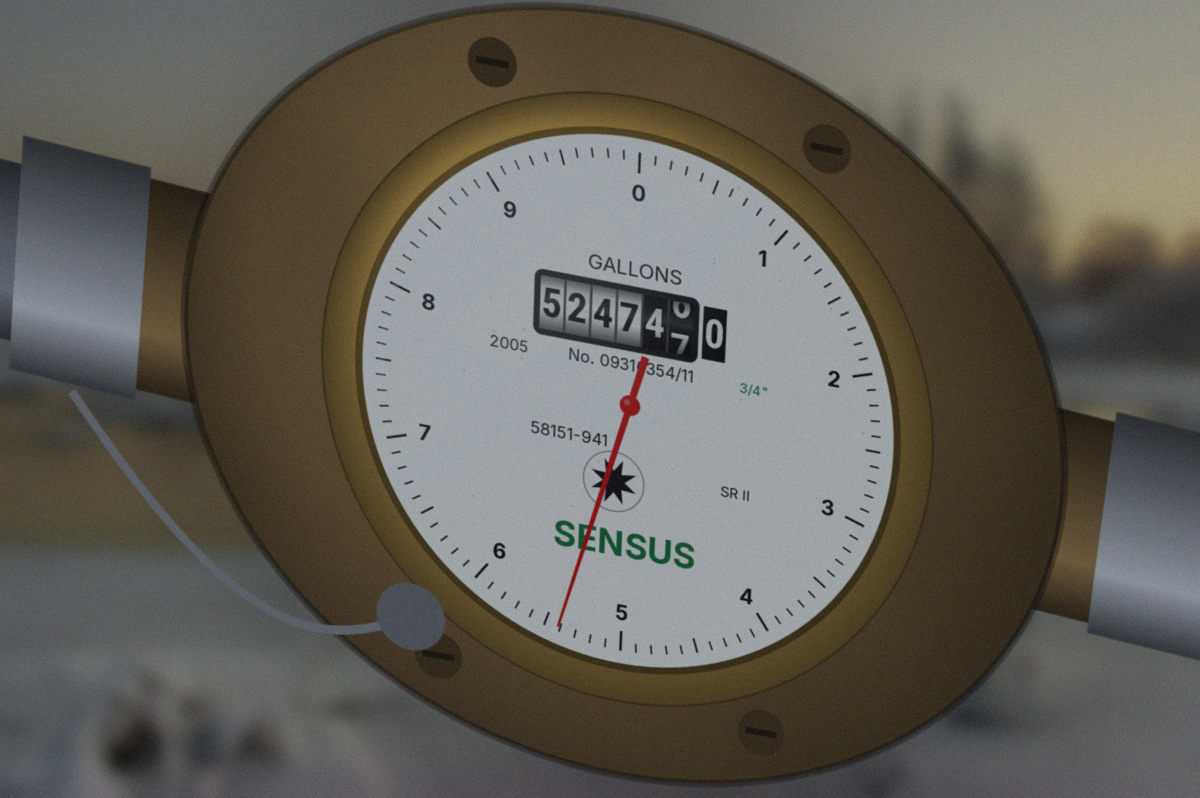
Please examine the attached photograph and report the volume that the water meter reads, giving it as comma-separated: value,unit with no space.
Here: 5247465.4,gal
